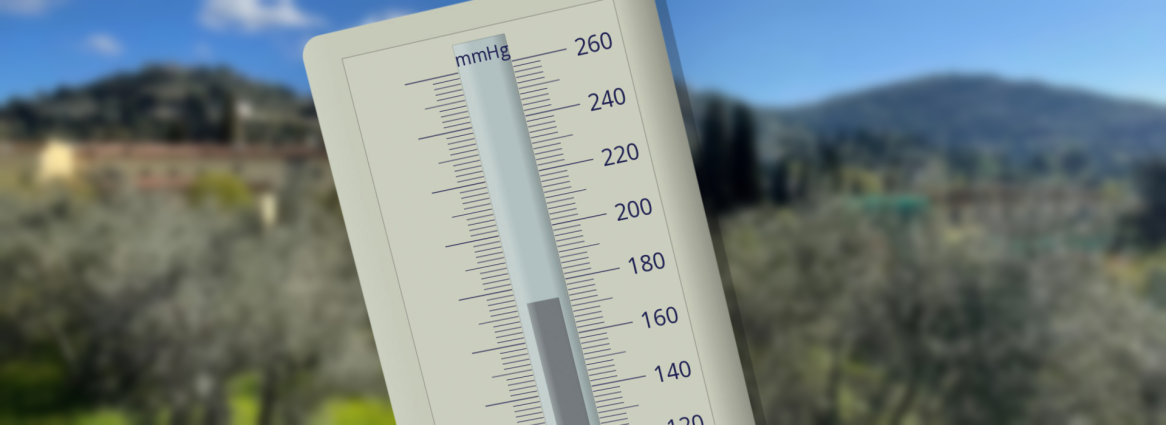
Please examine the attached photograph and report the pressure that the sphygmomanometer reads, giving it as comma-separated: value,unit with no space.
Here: 174,mmHg
